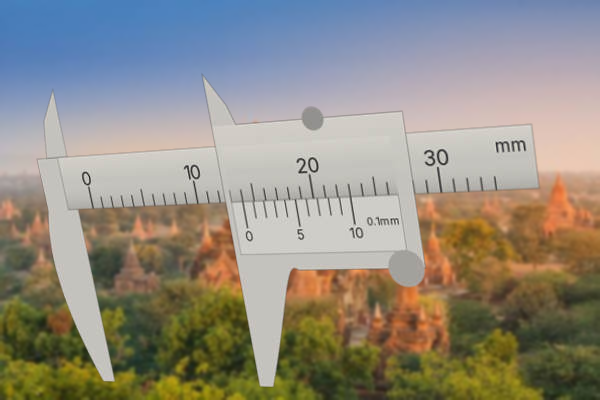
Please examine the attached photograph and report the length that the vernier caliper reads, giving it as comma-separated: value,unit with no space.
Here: 14.0,mm
